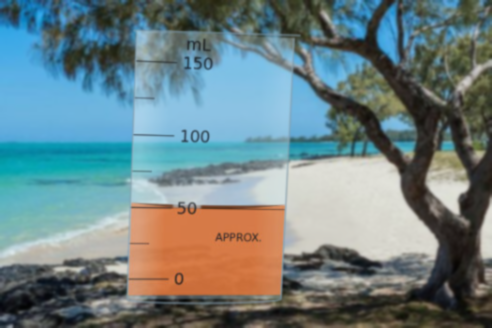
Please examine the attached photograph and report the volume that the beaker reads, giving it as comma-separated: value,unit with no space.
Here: 50,mL
